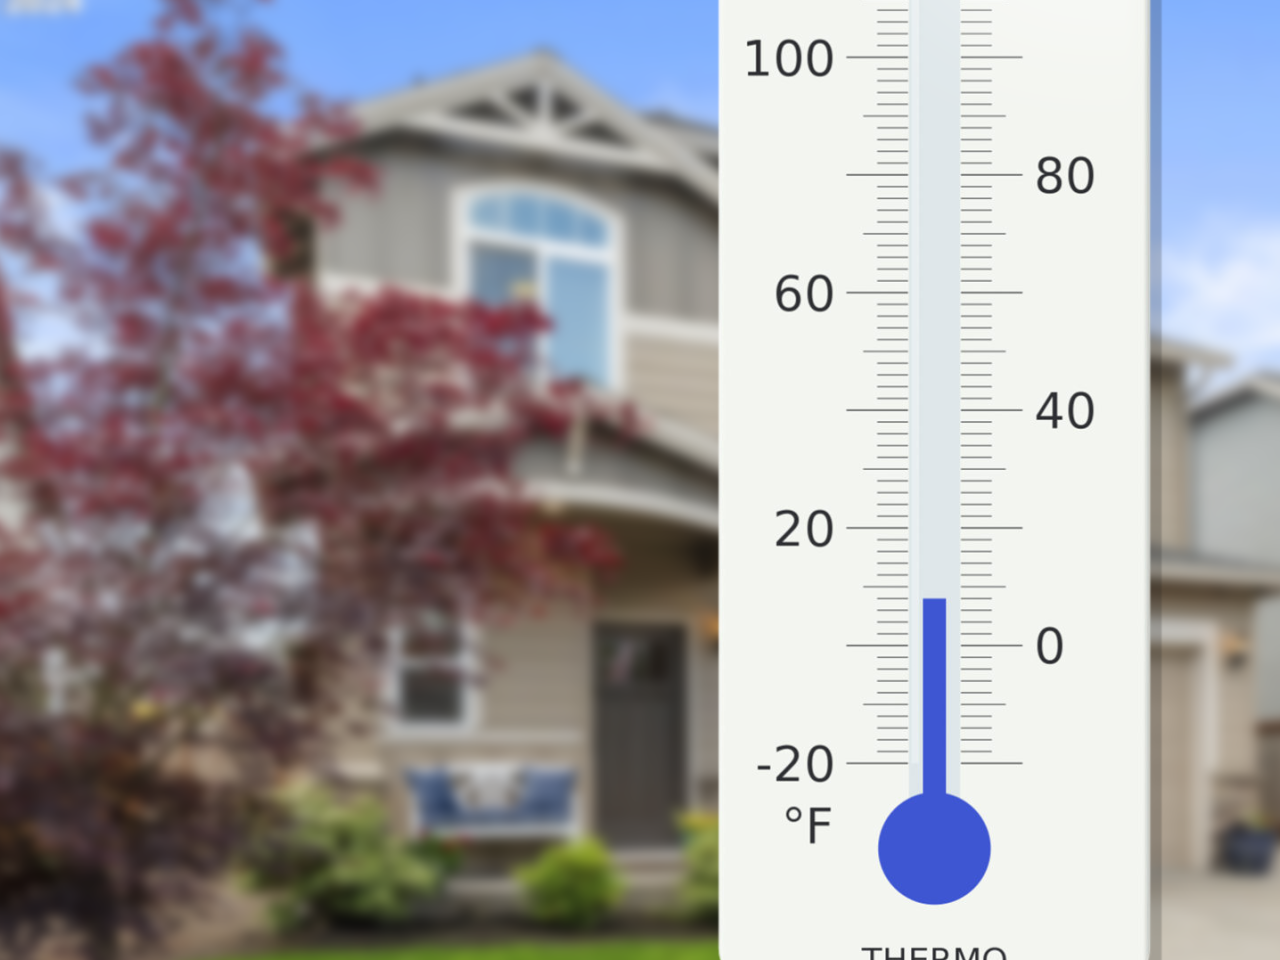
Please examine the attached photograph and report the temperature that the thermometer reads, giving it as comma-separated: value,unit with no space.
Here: 8,°F
